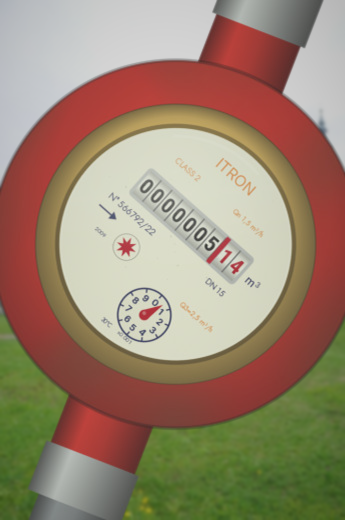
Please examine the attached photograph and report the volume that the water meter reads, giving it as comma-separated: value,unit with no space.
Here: 5.140,m³
